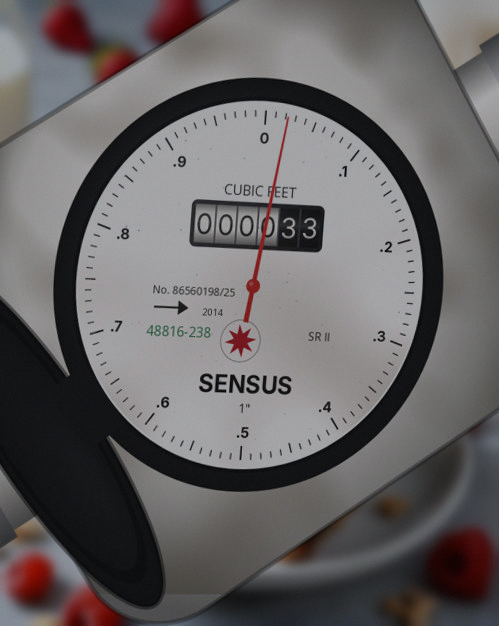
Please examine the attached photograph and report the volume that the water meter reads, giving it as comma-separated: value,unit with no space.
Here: 33.02,ft³
